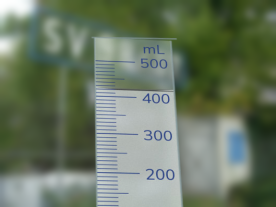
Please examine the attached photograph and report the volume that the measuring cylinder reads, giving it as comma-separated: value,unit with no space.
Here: 420,mL
